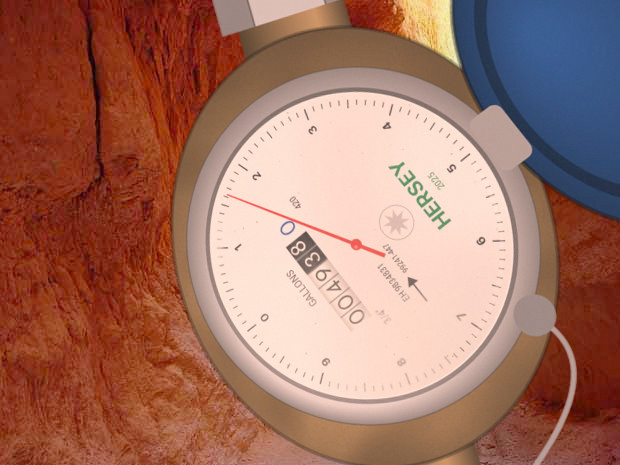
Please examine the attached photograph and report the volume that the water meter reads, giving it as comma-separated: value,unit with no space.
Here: 49381.6,gal
